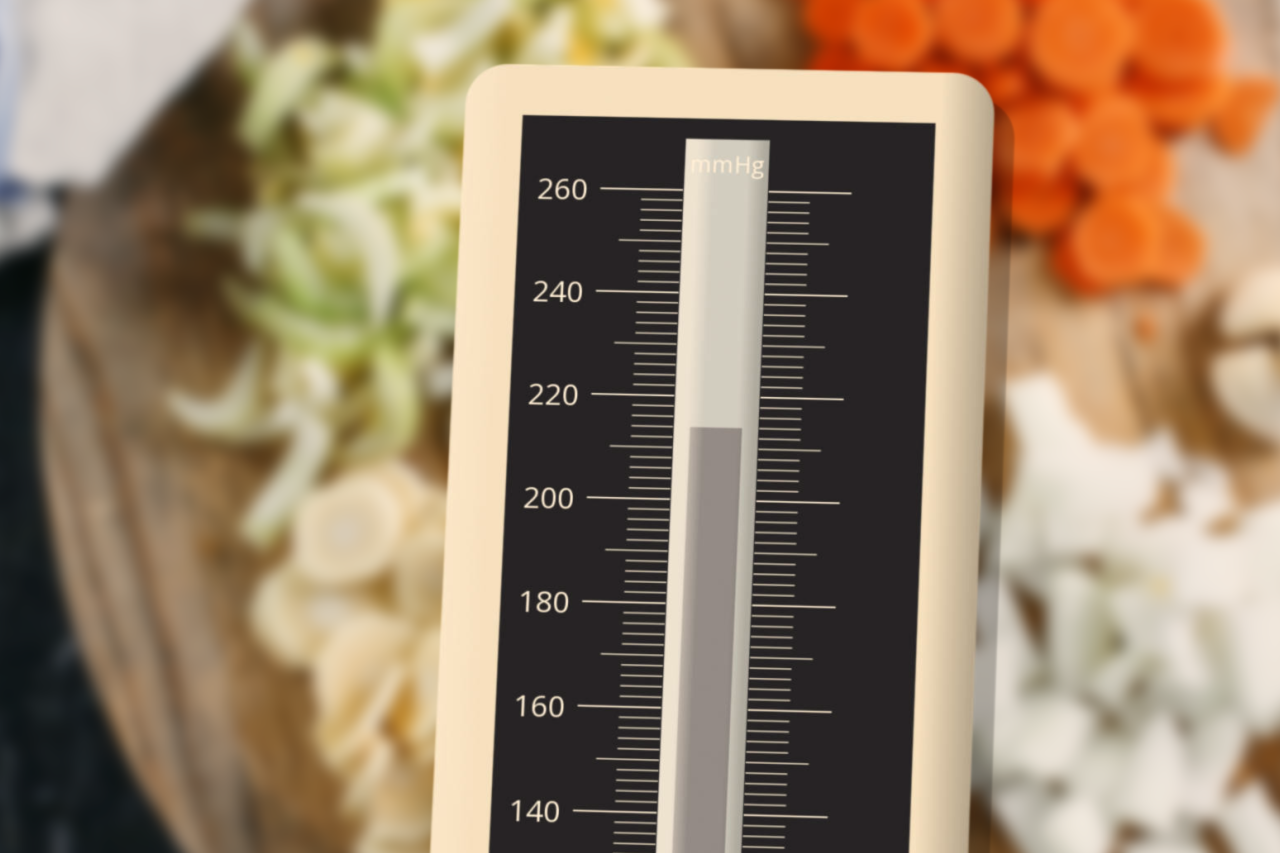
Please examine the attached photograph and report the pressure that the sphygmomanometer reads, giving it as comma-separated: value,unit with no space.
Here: 214,mmHg
